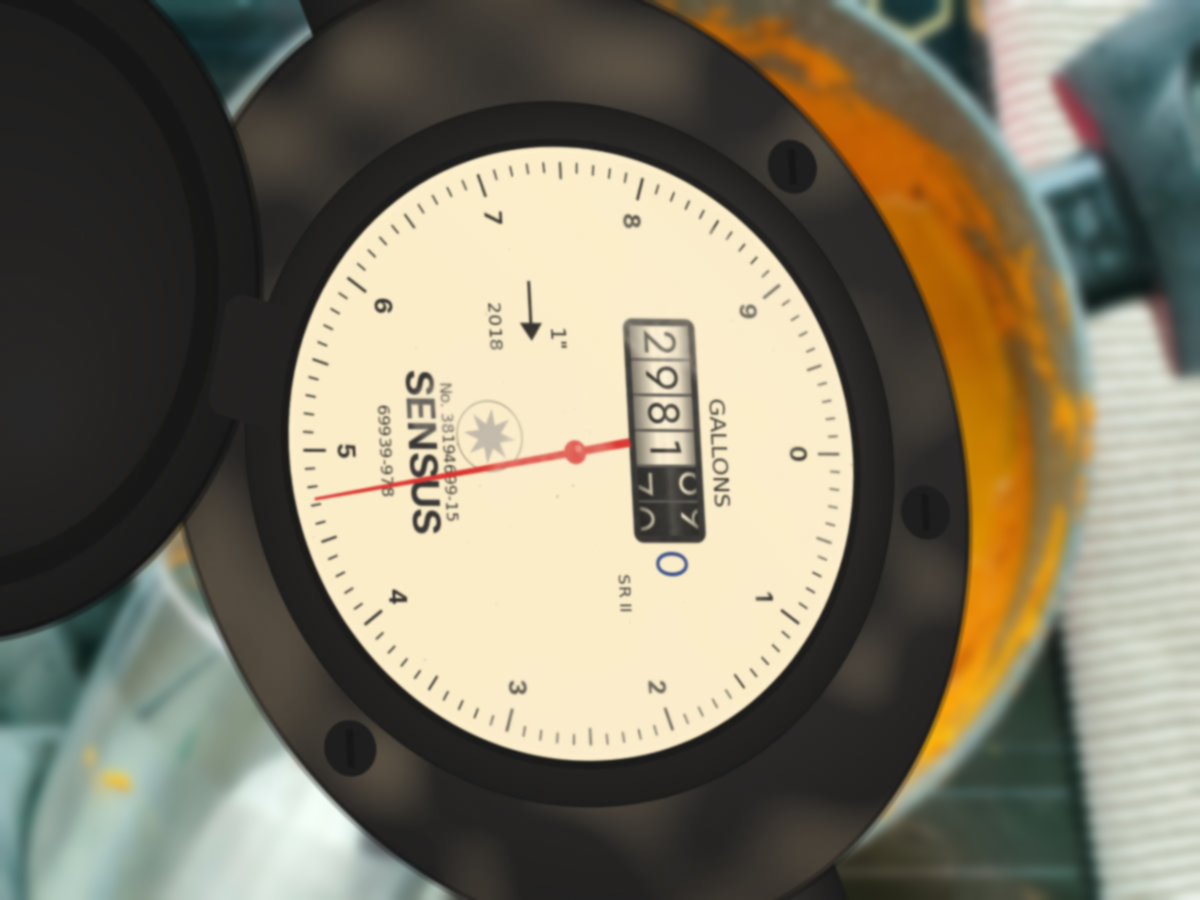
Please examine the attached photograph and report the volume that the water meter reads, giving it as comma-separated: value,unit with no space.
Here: 2981694.7,gal
